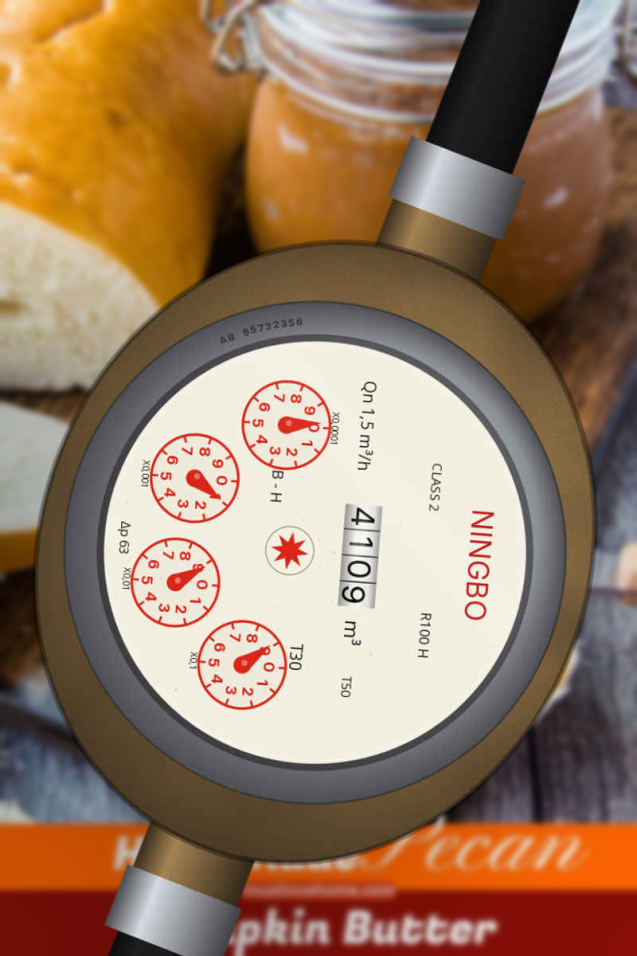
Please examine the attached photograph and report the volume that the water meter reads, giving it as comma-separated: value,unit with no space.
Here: 4108.8909,m³
